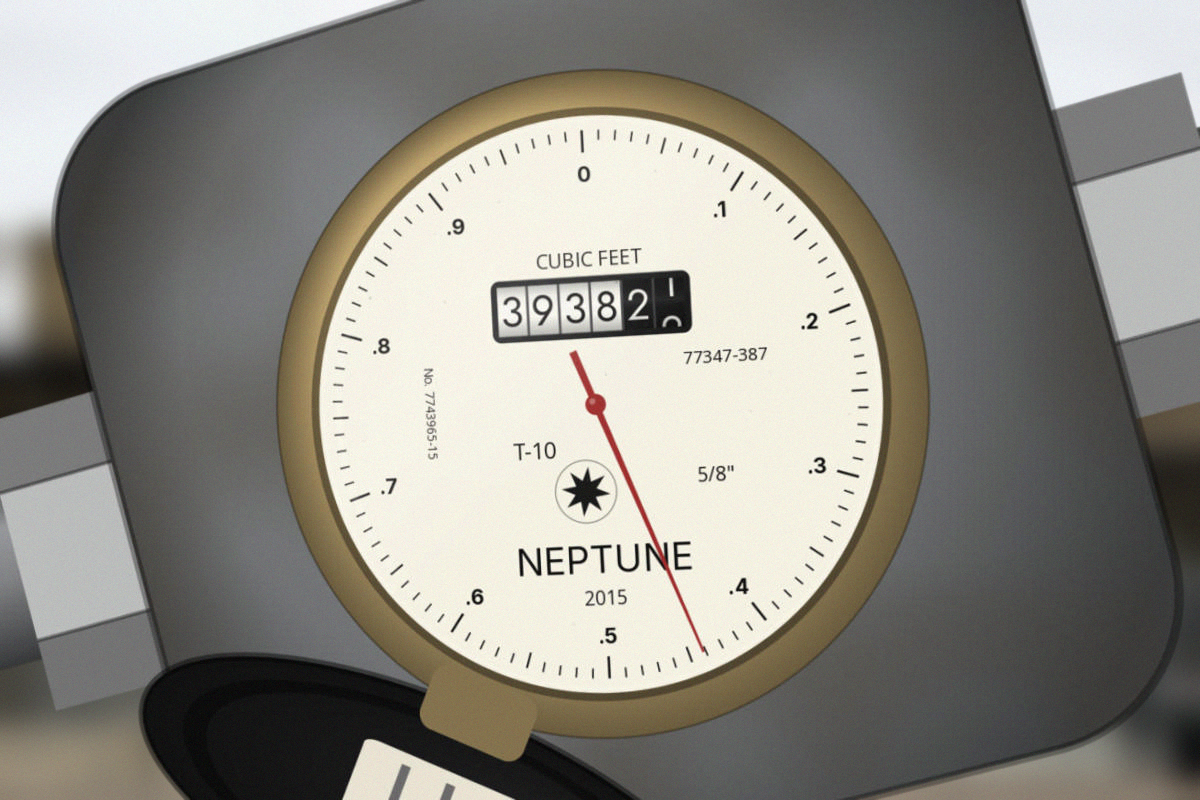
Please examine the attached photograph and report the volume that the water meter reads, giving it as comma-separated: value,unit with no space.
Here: 393821.44,ft³
